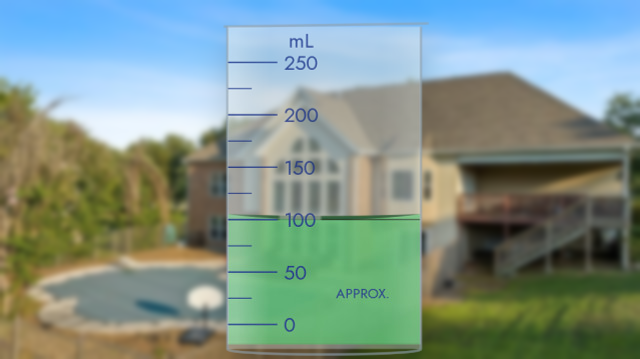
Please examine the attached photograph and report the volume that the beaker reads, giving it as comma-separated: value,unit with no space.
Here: 100,mL
